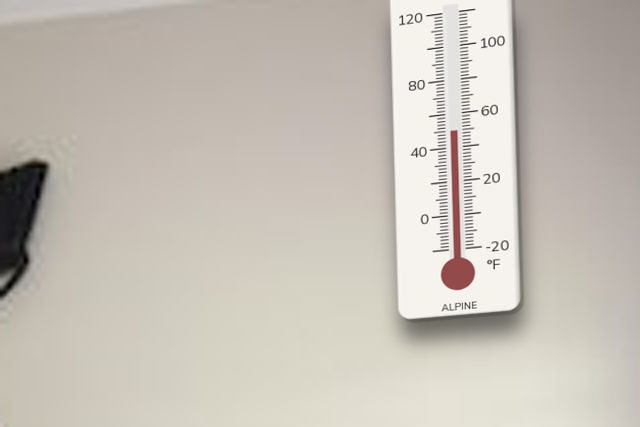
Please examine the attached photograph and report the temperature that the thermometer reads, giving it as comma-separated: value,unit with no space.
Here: 50,°F
